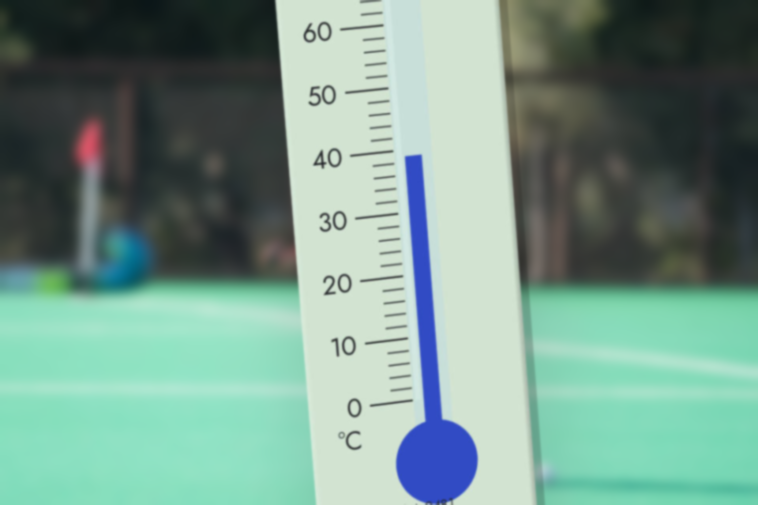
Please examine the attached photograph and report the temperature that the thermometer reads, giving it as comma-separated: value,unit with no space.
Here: 39,°C
